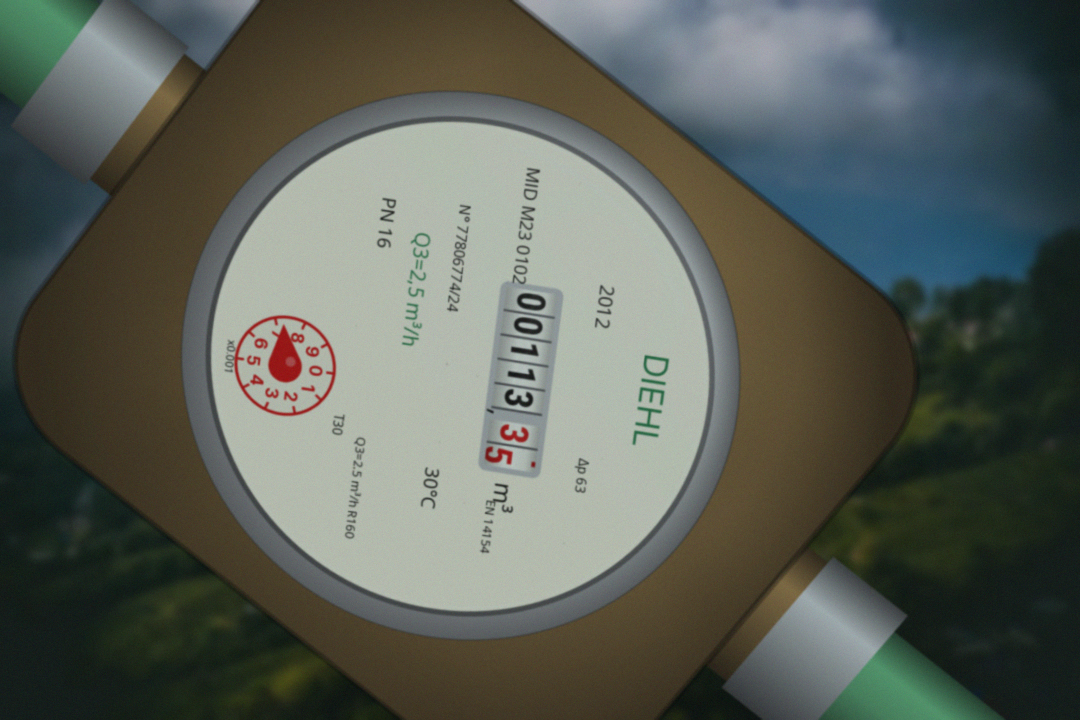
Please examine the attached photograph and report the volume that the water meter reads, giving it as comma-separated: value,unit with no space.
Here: 113.347,m³
